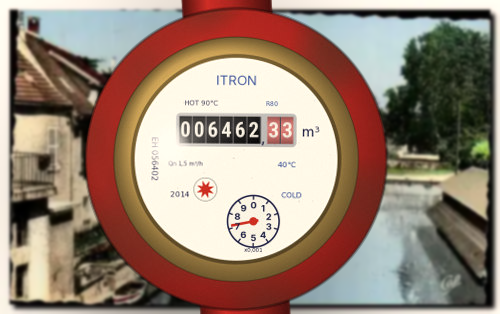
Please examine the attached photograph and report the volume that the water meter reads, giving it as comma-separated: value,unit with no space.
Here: 6462.337,m³
